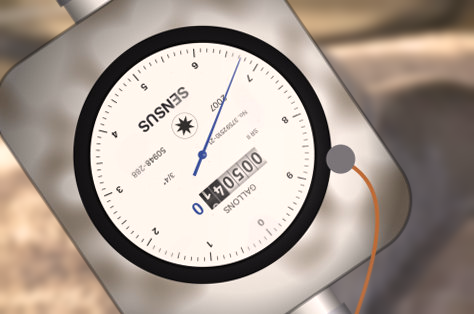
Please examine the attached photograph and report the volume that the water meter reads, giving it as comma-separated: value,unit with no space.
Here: 50406.7,gal
